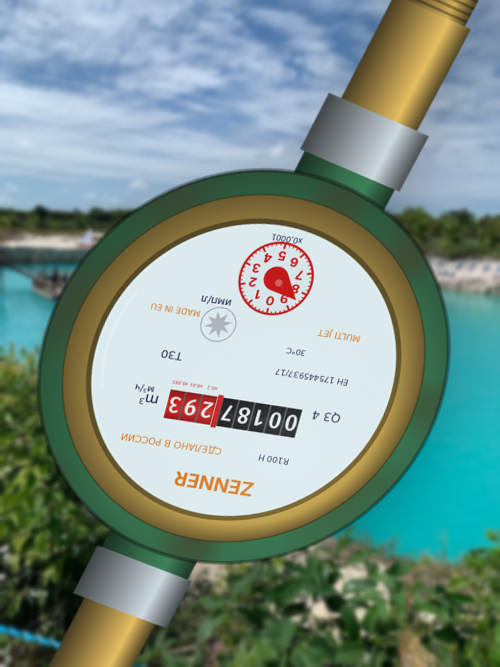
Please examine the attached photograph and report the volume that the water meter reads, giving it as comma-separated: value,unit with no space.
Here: 187.2938,m³
